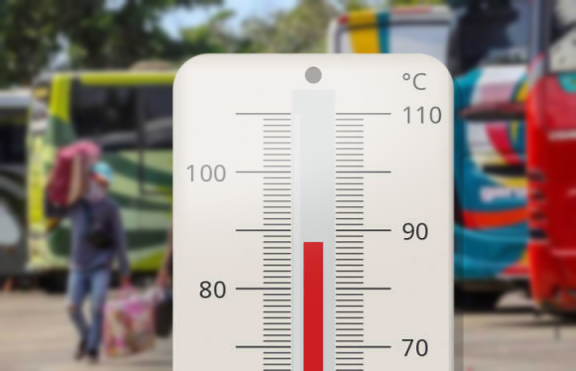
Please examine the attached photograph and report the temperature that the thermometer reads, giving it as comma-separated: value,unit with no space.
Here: 88,°C
